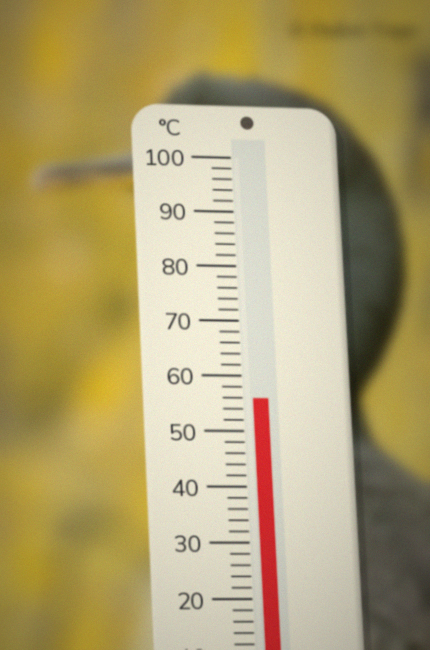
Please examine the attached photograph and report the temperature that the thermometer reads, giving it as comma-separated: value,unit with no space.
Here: 56,°C
